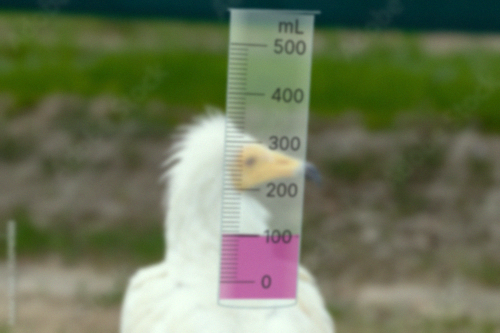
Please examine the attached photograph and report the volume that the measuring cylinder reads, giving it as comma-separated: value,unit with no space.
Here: 100,mL
